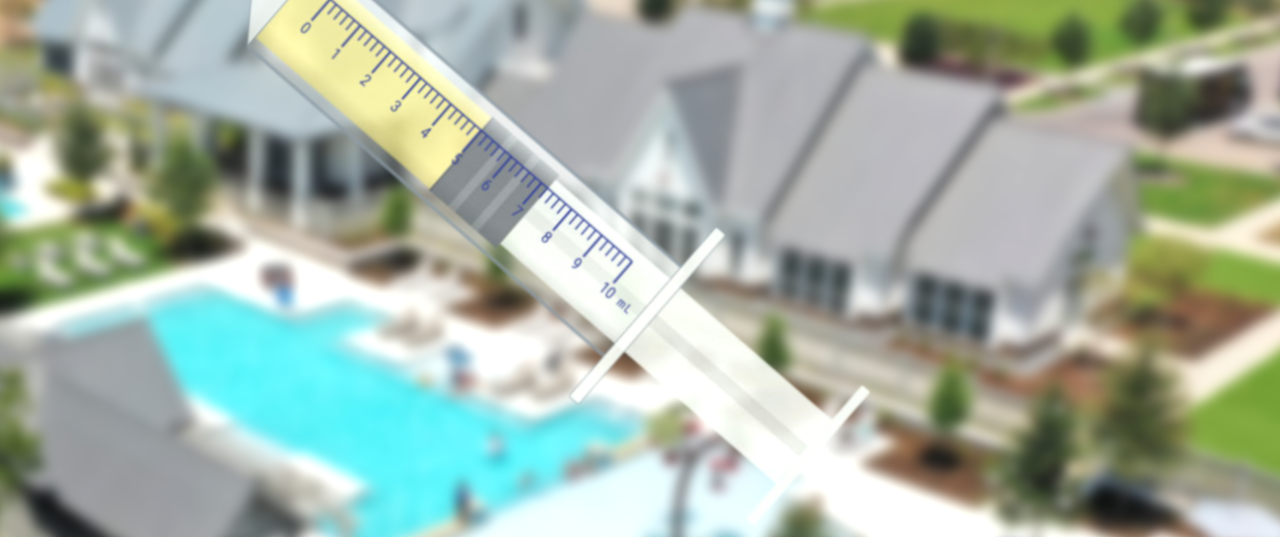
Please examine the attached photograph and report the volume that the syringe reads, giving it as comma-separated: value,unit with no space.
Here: 5,mL
